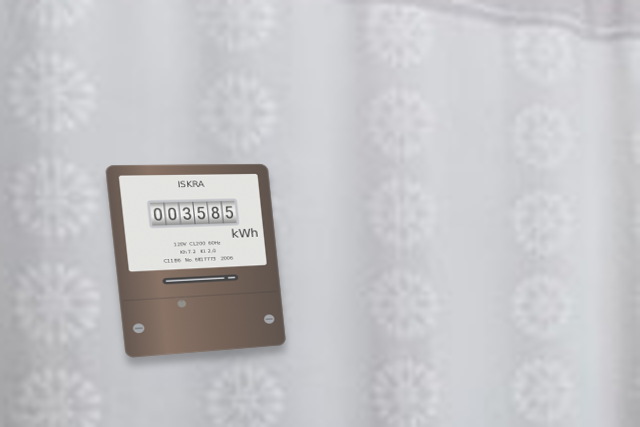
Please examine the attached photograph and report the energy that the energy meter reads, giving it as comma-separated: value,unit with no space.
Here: 3585,kWh
